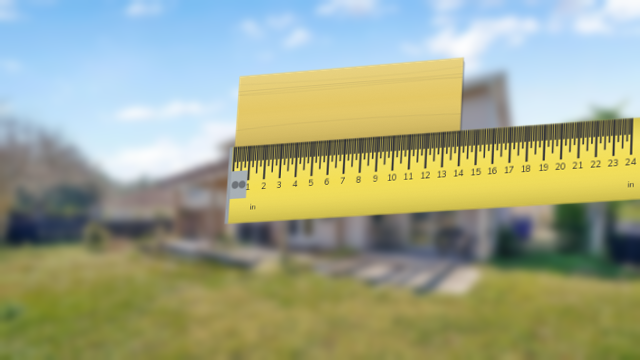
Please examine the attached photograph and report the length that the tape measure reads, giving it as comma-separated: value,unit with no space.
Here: 14,in
